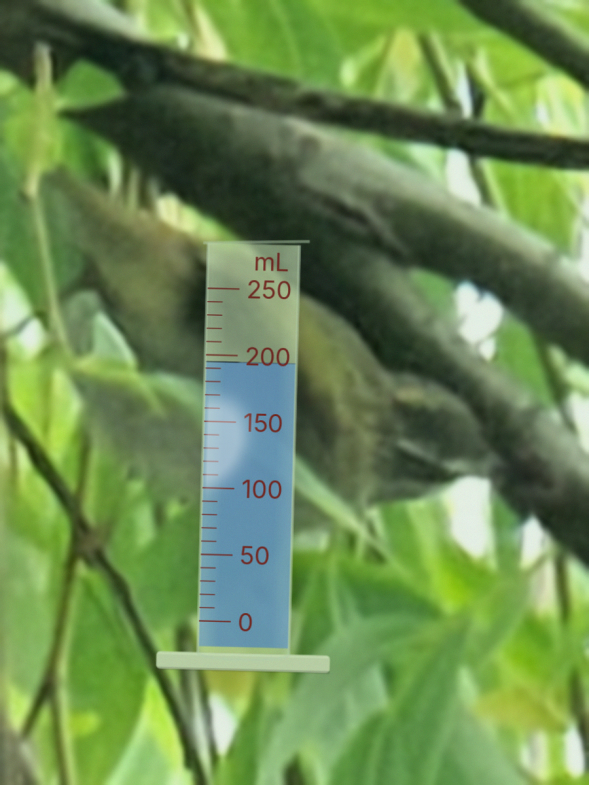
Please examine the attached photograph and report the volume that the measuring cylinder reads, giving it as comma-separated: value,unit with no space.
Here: 195,mL
